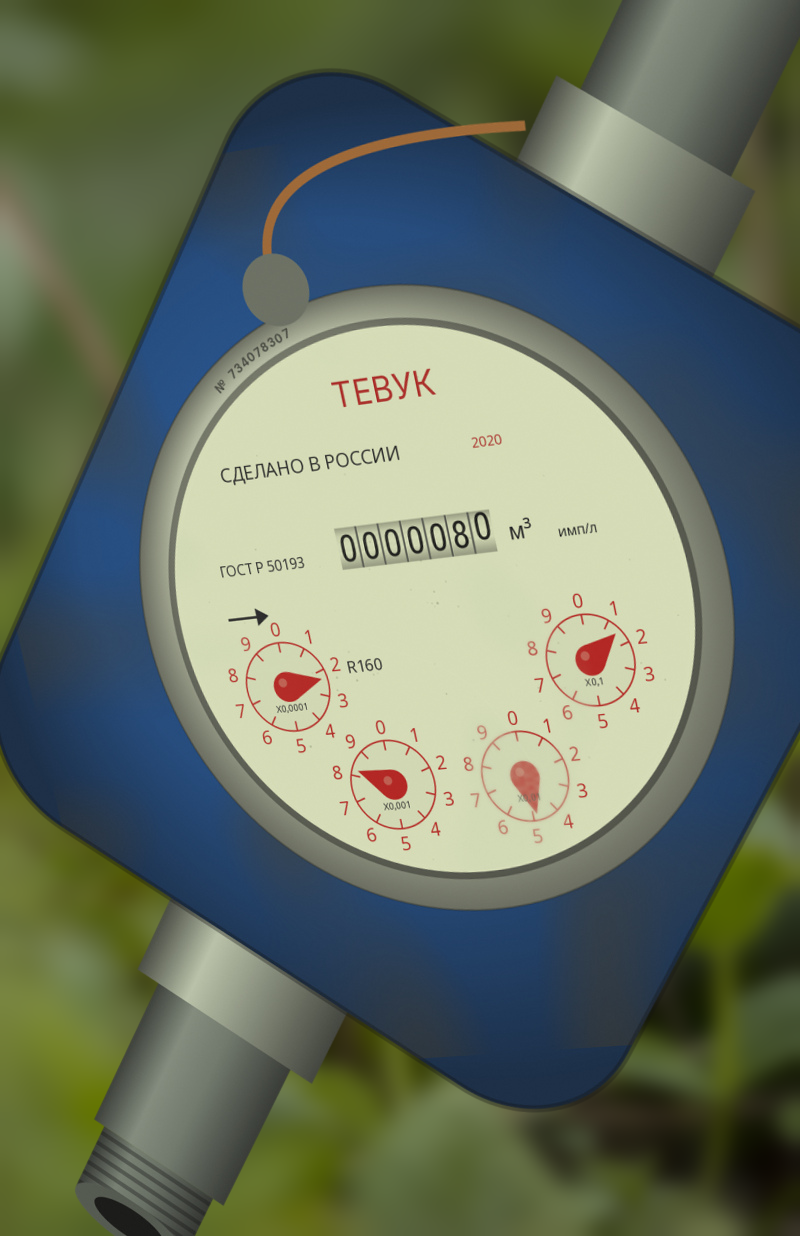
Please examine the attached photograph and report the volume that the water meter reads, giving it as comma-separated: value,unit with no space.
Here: 80.1482,m³
